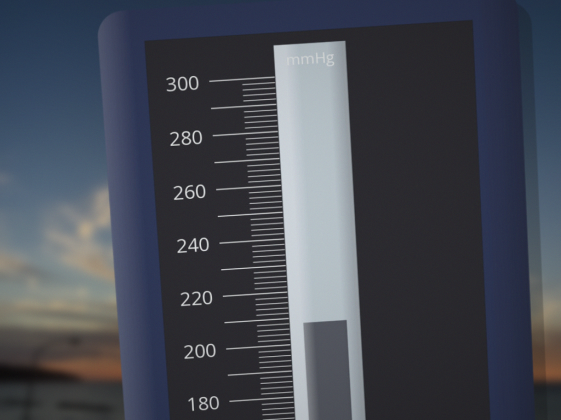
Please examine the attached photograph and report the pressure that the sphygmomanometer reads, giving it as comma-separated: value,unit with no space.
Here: 208,mmHg
